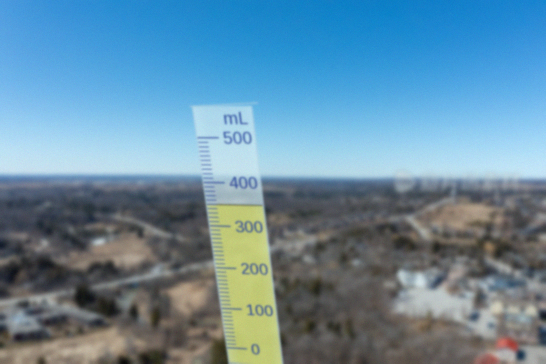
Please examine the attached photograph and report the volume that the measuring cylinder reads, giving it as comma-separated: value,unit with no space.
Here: 350,mL
